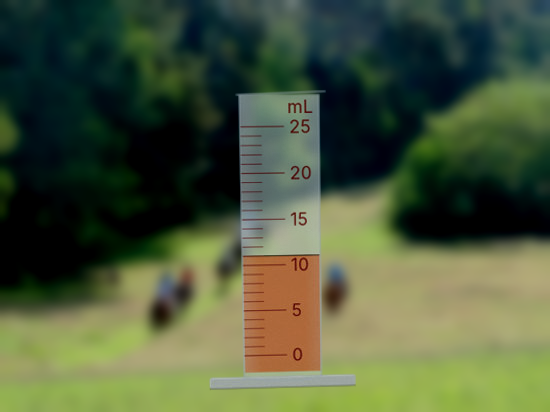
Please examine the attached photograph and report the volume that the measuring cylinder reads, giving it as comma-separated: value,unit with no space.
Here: 11,mL
